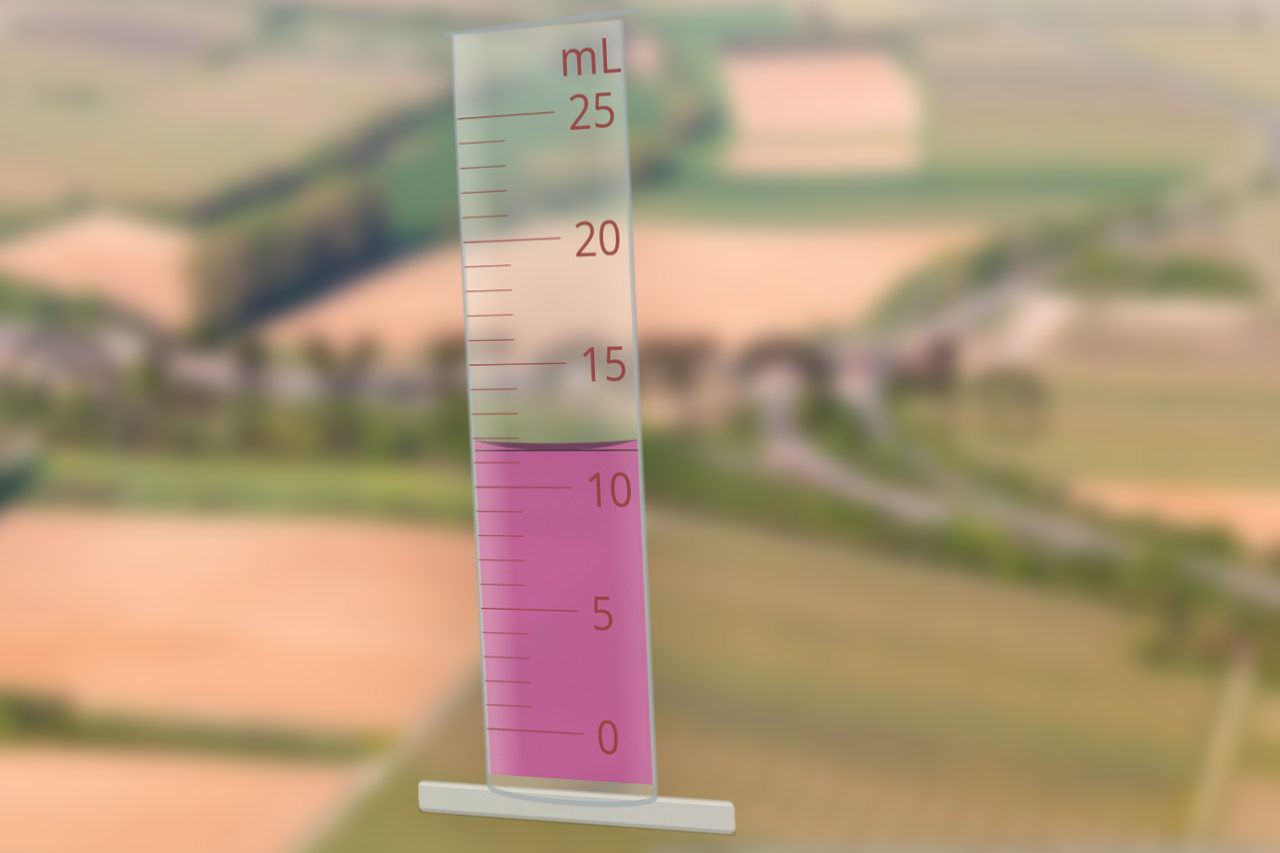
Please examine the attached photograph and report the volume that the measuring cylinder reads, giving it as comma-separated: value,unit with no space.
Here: 11.5,mL
